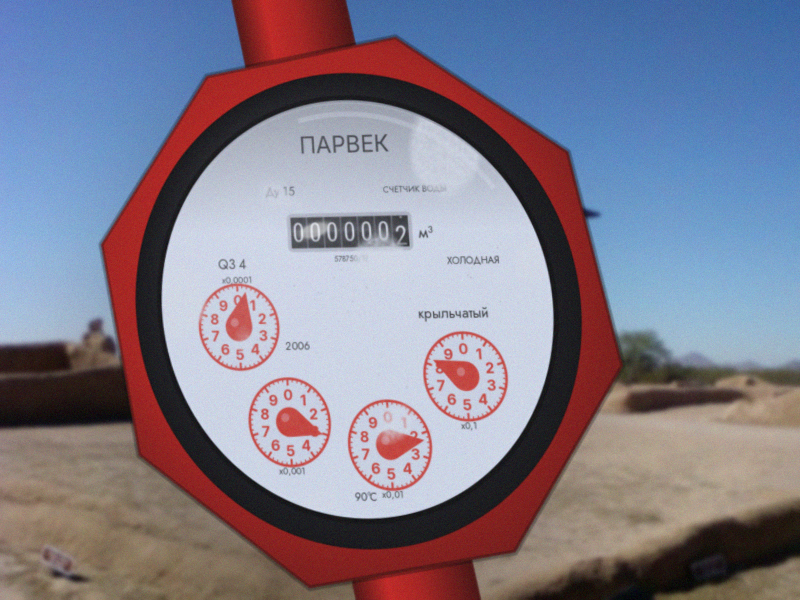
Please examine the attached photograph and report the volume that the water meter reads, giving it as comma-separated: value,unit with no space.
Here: 1.8230,m³
